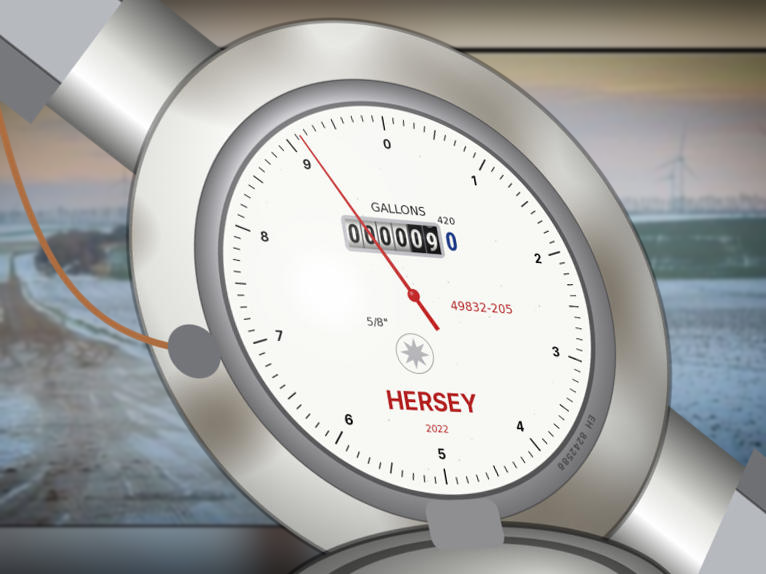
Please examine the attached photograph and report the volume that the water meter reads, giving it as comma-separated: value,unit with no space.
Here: 89.1,gal
